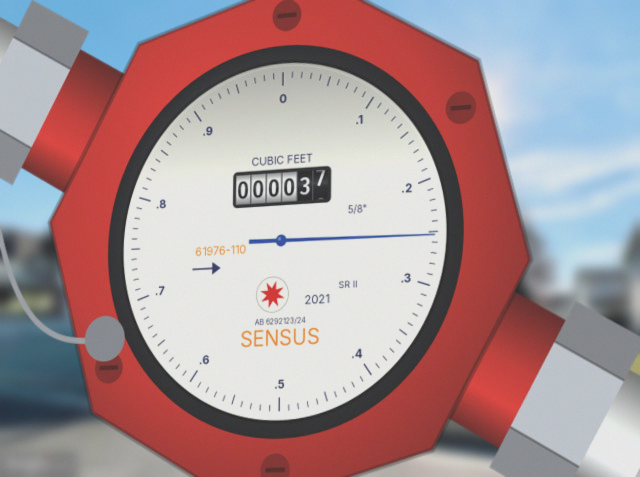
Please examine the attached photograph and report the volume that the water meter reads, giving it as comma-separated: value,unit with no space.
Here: 37.25,ft³
